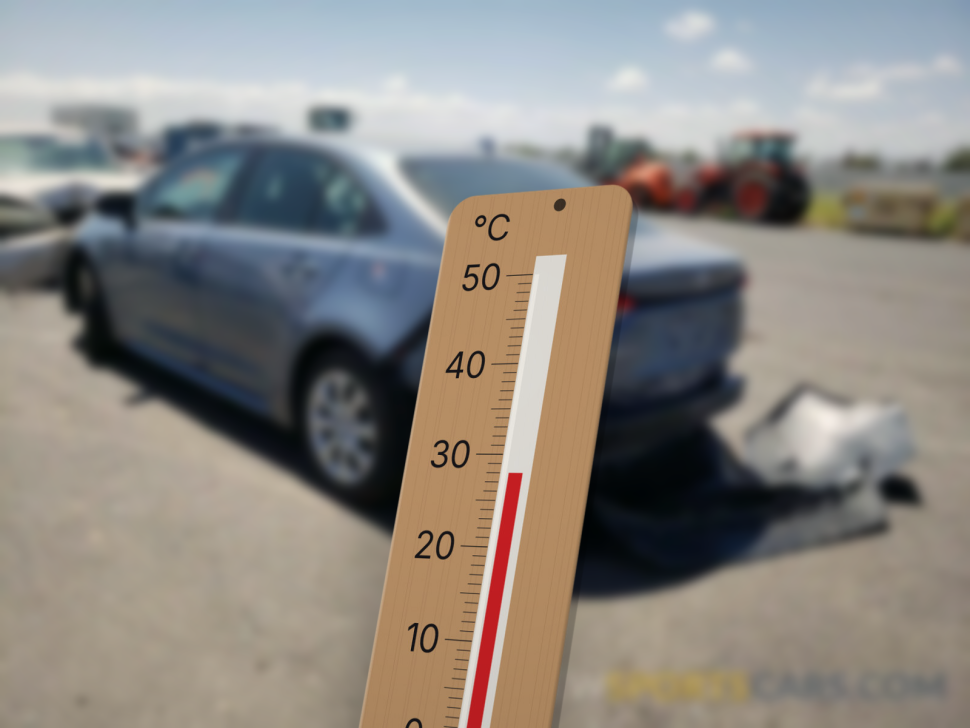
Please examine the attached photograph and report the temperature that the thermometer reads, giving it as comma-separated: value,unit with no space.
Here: 28,°C
